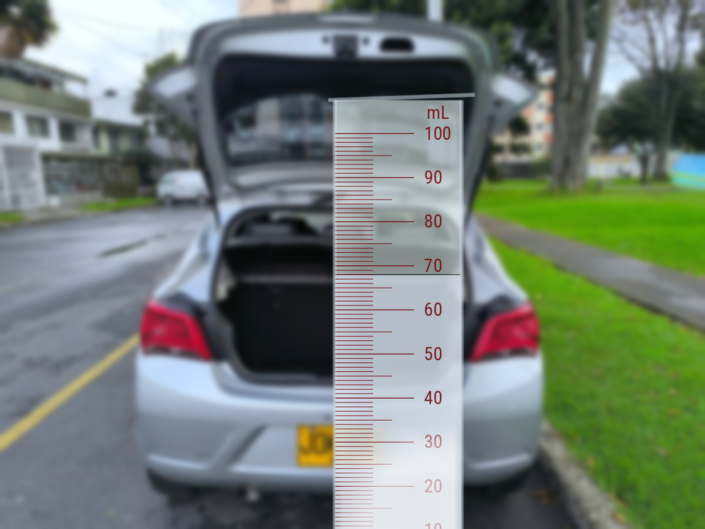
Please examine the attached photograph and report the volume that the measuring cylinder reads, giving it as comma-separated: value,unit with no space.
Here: 68,mL
